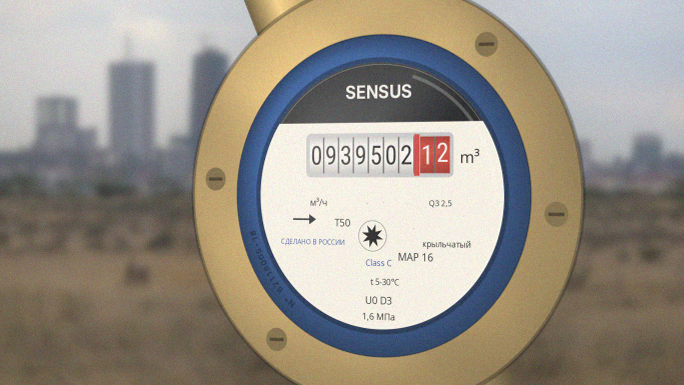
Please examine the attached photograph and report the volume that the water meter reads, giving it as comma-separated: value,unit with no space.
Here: 939502.12,m³
